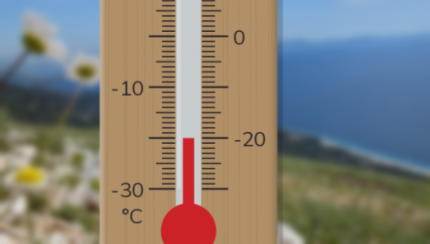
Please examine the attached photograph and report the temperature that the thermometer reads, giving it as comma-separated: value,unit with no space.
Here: -20,°C
